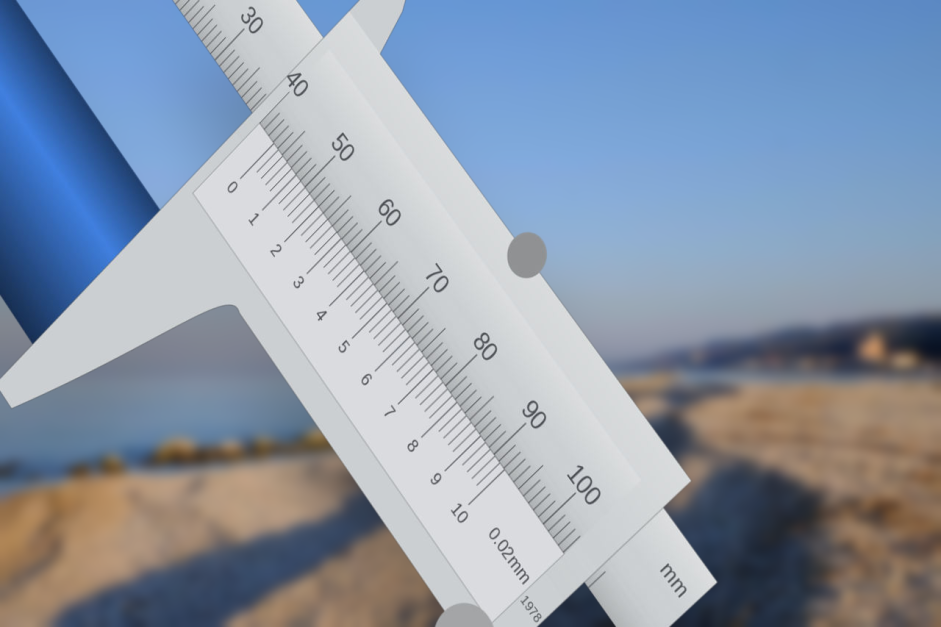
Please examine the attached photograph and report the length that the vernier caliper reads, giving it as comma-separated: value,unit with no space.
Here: 43.2,mm
